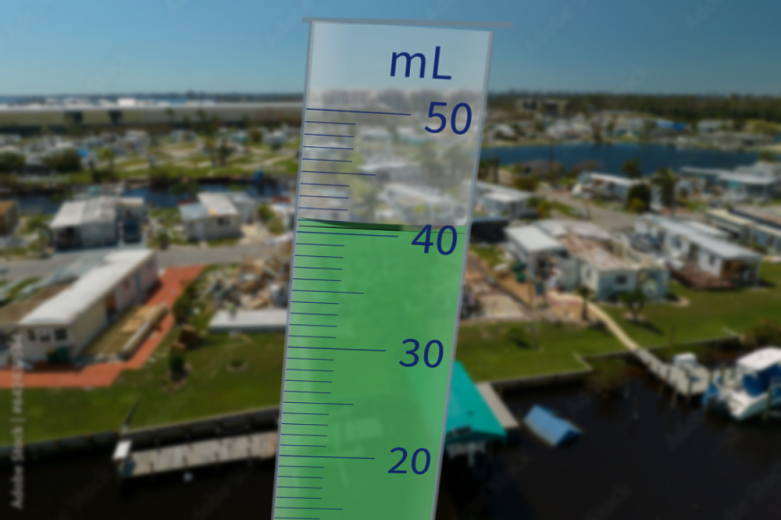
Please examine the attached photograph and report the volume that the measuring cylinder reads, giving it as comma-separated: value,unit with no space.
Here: 40.5,mL
